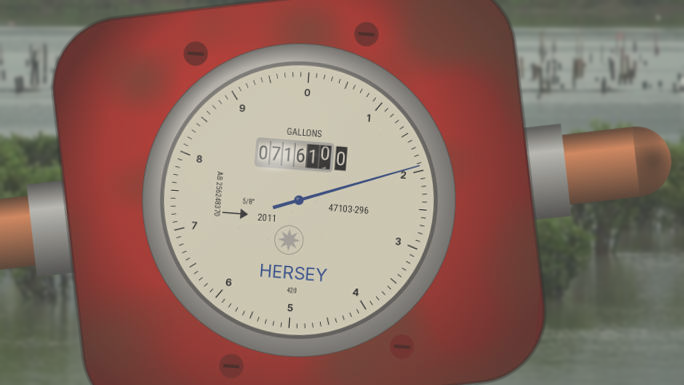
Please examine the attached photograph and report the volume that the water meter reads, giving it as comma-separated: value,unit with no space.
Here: 716101.9,gal
